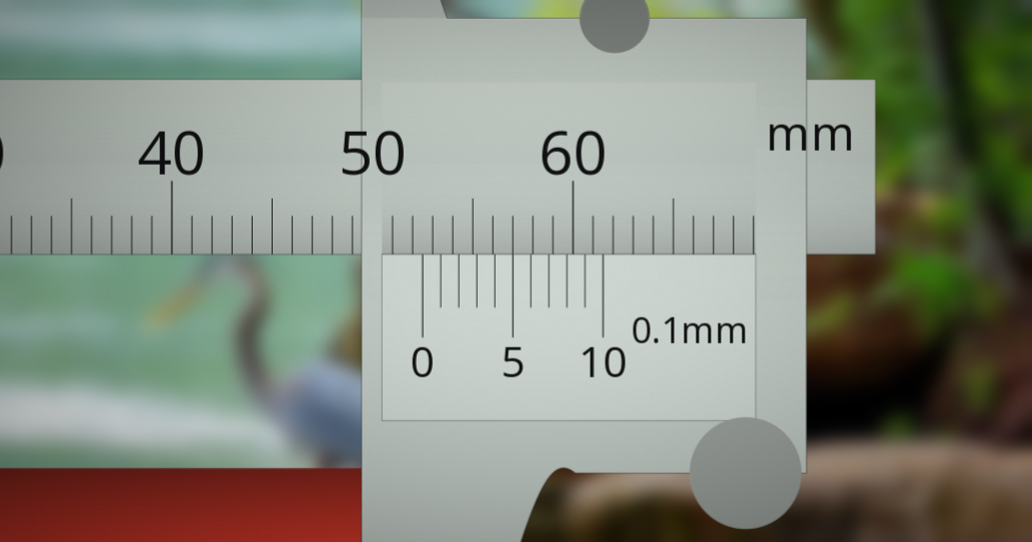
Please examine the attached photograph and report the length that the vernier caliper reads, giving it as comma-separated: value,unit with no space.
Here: 52.5,mm
